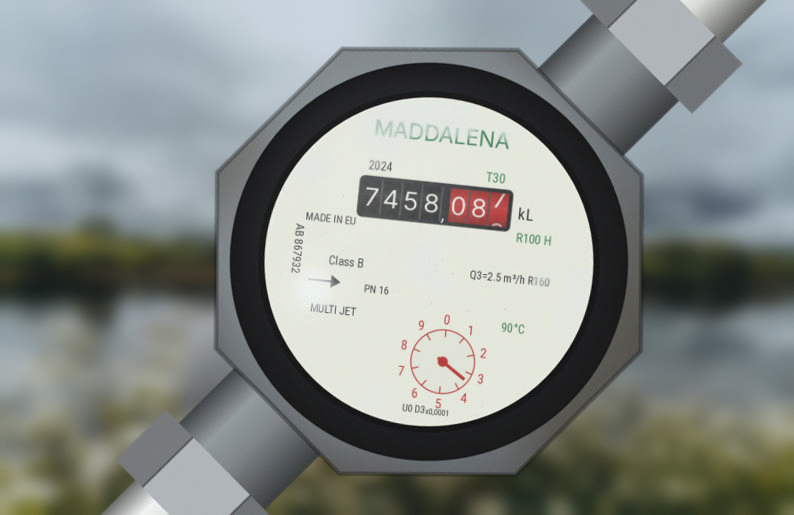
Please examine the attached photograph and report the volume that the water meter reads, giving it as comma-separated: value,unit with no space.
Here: 7458.0873,kL
